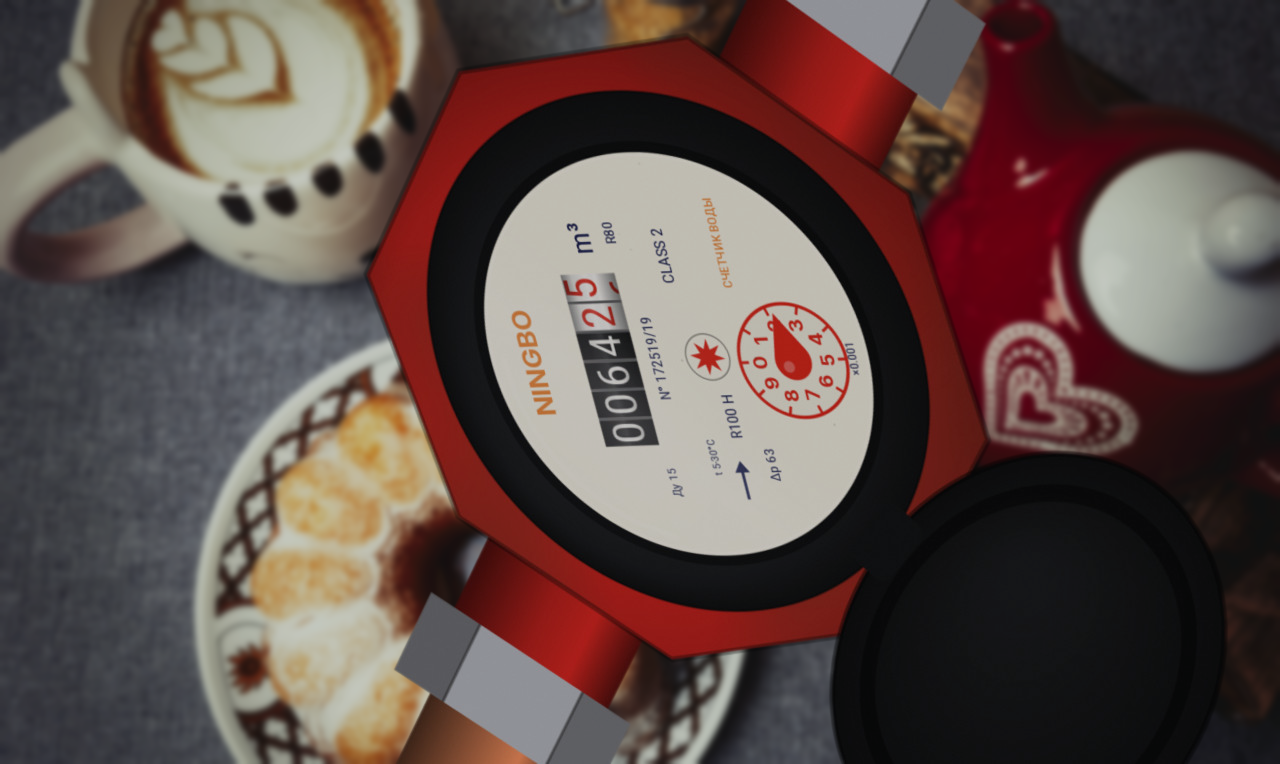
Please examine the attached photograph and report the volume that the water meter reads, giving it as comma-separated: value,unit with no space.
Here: 64.252,m³
